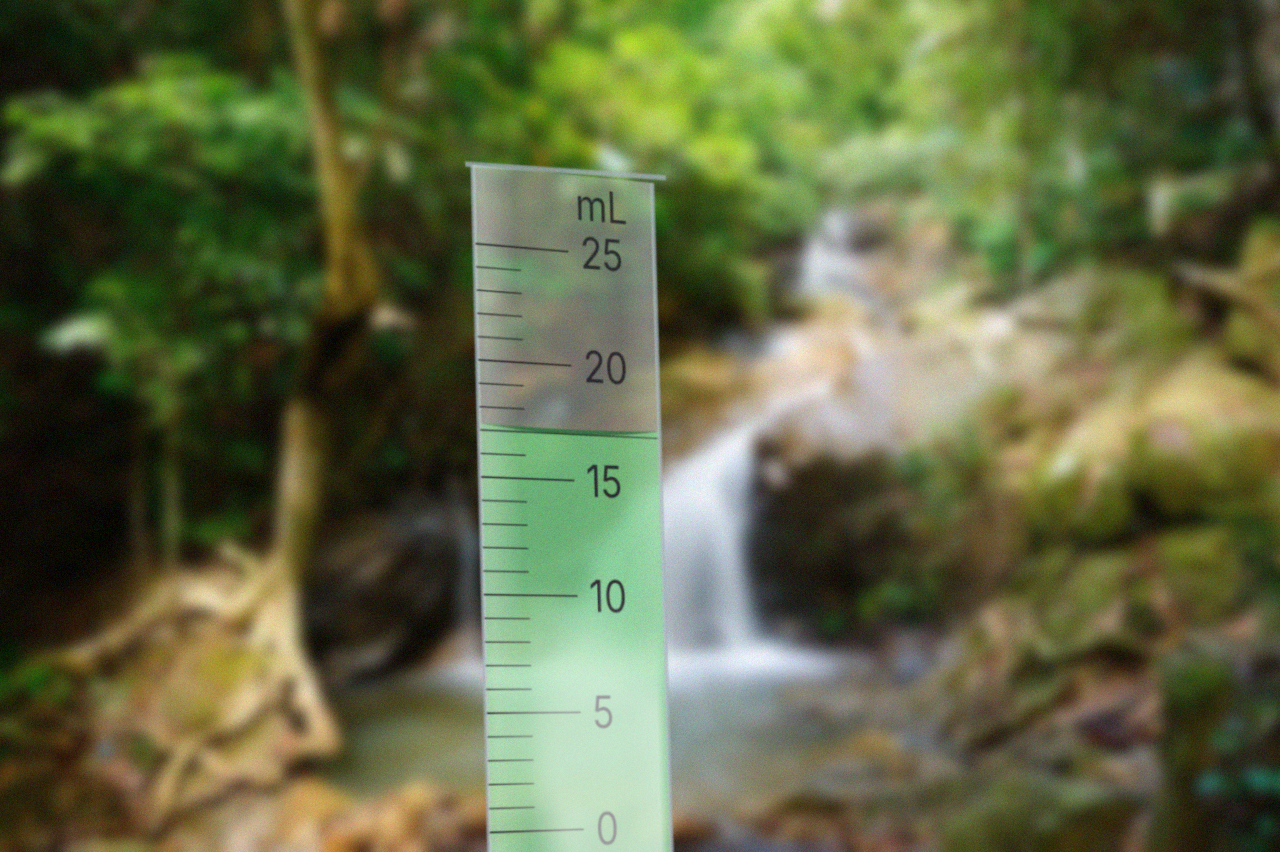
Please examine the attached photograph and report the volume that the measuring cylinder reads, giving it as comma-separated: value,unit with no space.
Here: 17,mL
